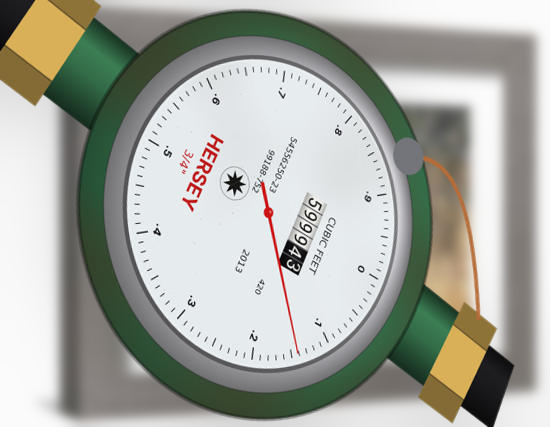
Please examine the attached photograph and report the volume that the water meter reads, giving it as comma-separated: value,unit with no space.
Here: 599943.14,ft³
